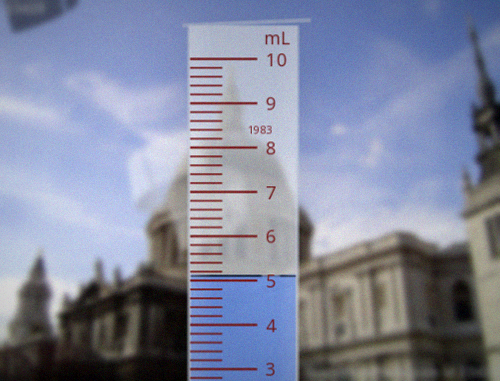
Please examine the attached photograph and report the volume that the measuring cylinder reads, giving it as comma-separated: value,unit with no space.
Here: 5.1,mL
